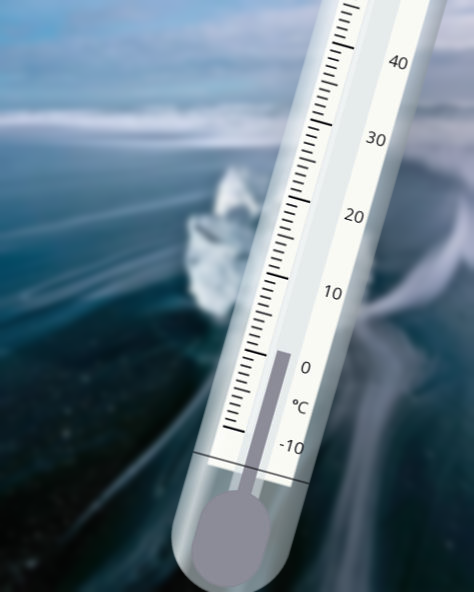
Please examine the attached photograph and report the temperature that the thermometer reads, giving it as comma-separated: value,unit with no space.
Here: 1,°C
